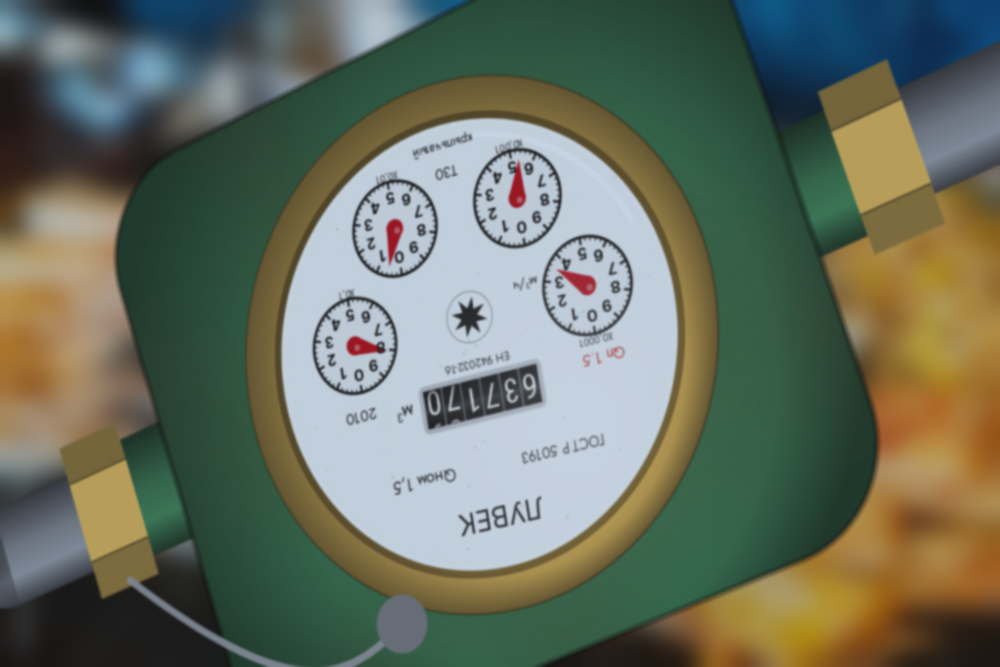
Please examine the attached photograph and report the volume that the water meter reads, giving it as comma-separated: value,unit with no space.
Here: 637169.8053,m³
